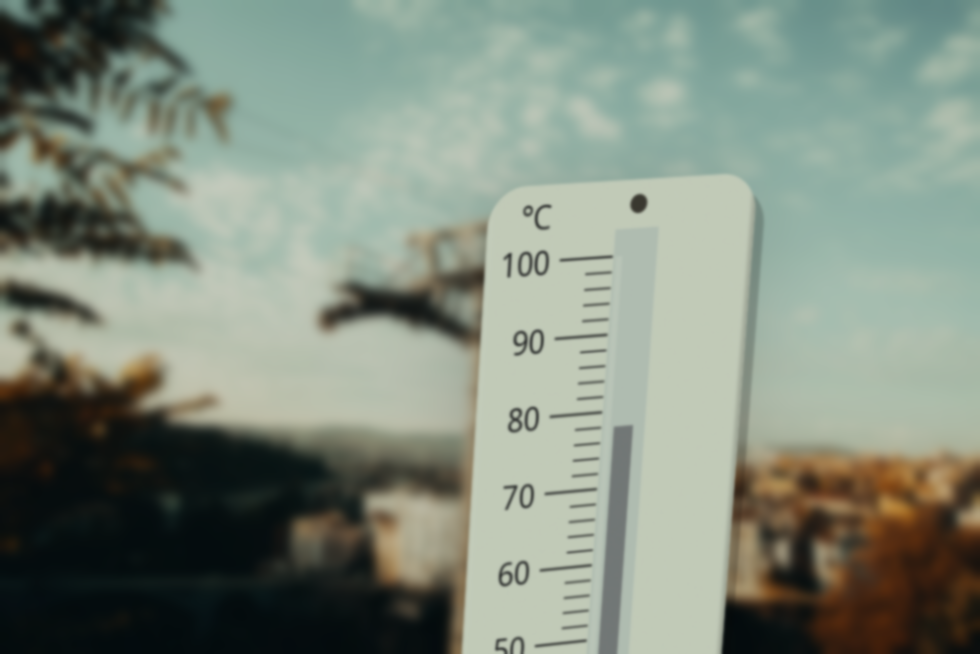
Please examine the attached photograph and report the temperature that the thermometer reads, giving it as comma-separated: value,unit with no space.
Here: 78,°C
